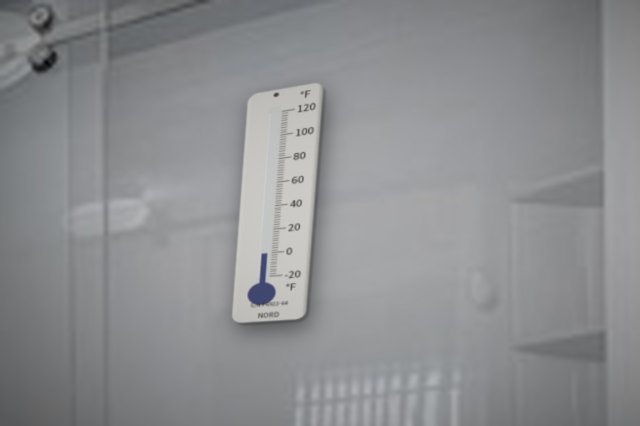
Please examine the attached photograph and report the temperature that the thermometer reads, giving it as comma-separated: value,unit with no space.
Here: 0,°F
